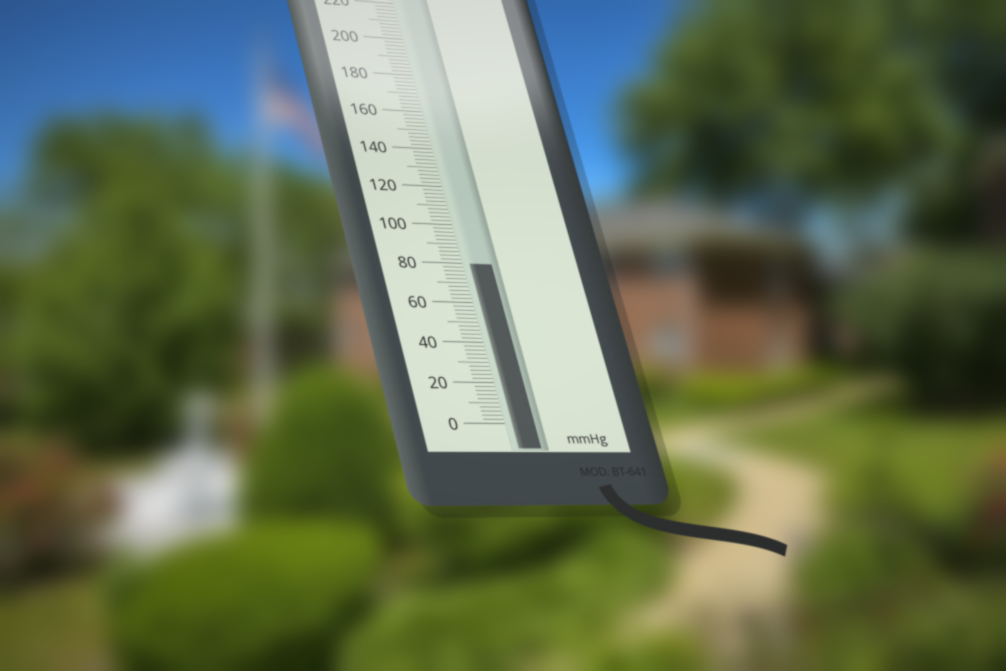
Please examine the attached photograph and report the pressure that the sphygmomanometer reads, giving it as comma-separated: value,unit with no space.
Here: 80,mmHg
